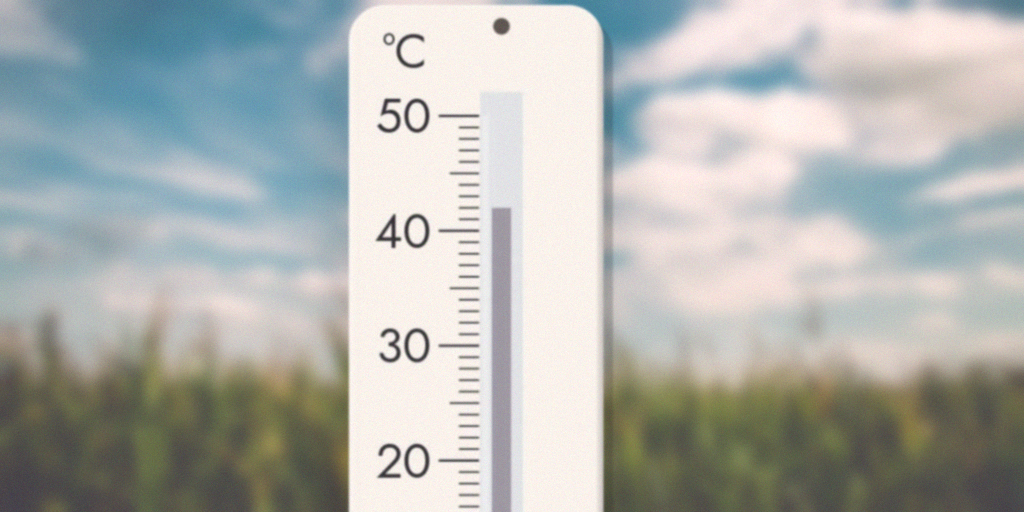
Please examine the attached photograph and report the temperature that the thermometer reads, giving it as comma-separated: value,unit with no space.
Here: 42,°C
